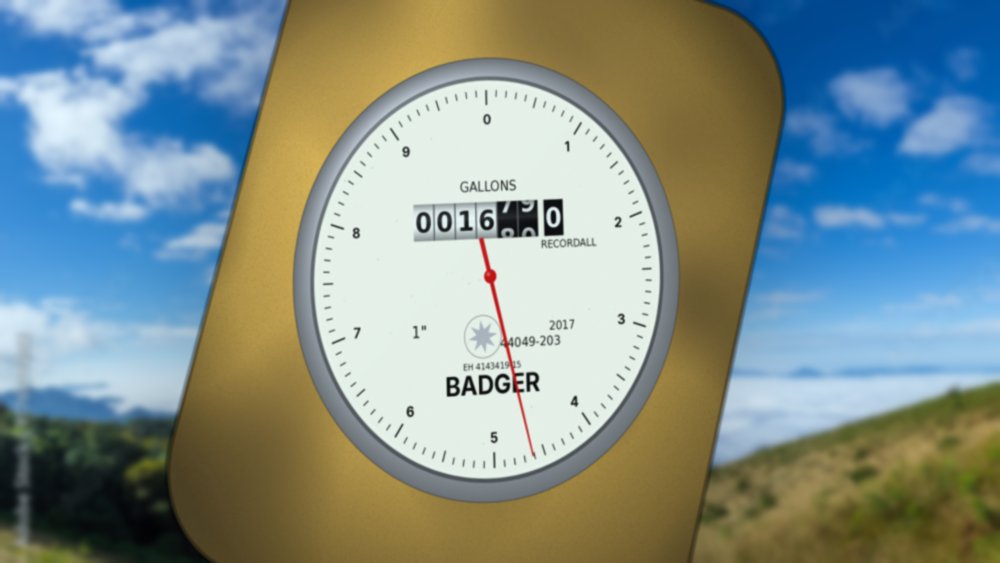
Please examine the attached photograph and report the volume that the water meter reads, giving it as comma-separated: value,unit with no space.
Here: 16794.6,gal
